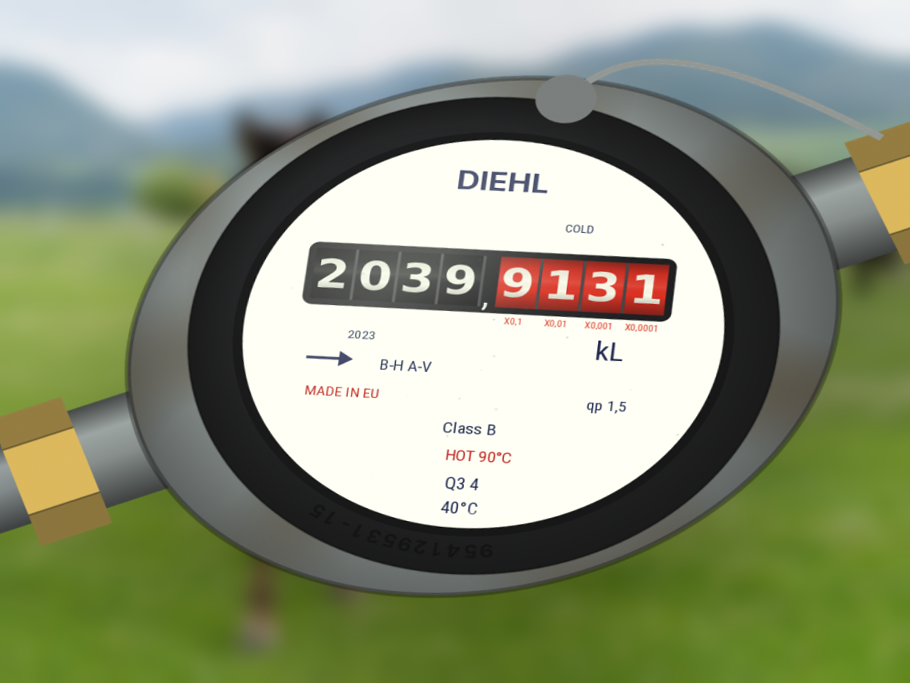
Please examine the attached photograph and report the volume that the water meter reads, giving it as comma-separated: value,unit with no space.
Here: 2039.9131,kL
